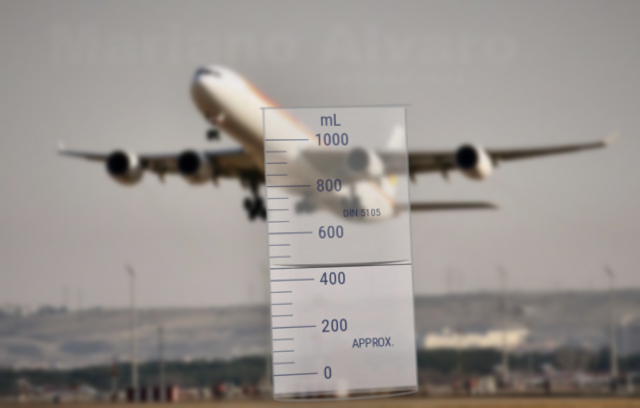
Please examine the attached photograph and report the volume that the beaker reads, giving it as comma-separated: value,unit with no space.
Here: 450,mL
